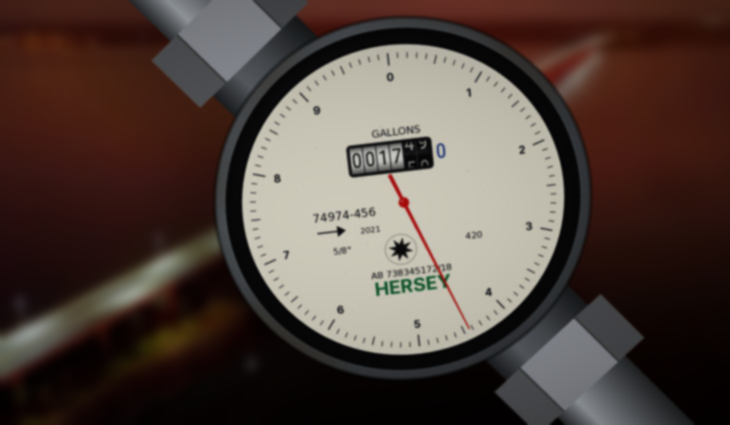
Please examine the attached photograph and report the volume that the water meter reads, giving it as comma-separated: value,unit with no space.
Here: 17494.4,gal
